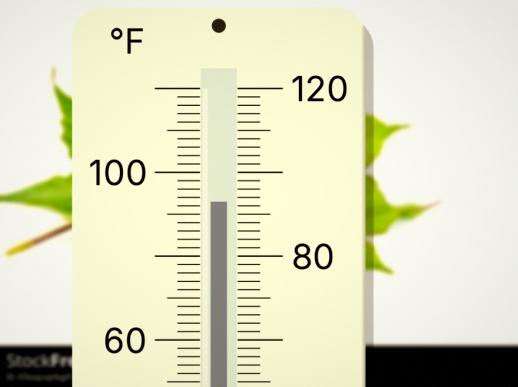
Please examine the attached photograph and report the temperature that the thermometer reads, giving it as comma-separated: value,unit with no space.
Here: 93,°F
